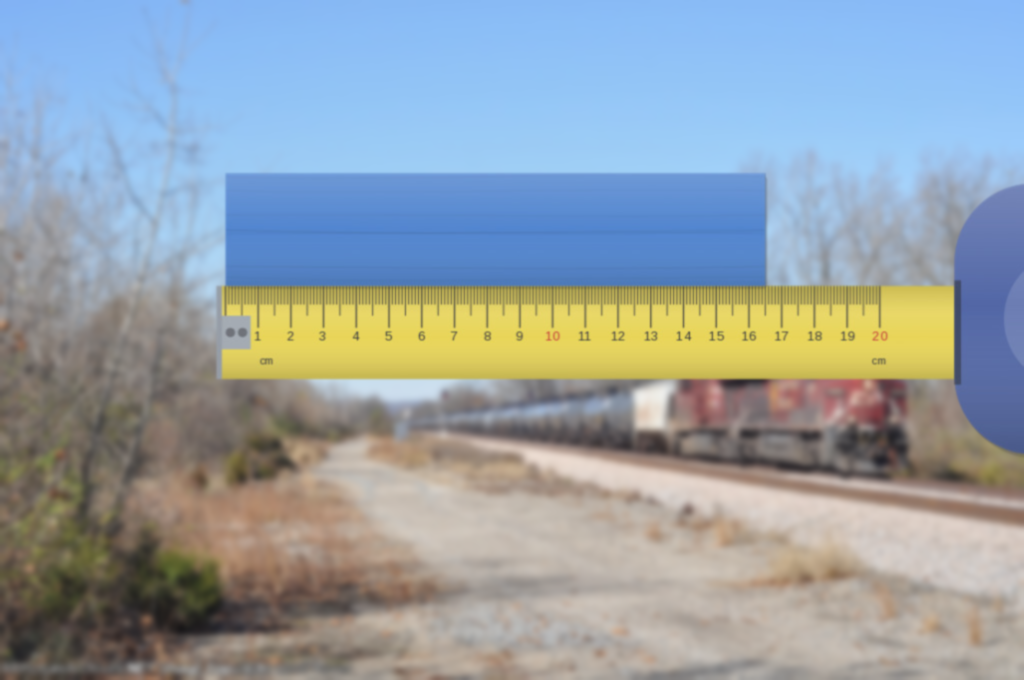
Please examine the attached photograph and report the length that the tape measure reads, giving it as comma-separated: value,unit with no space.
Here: 16.5,cm
